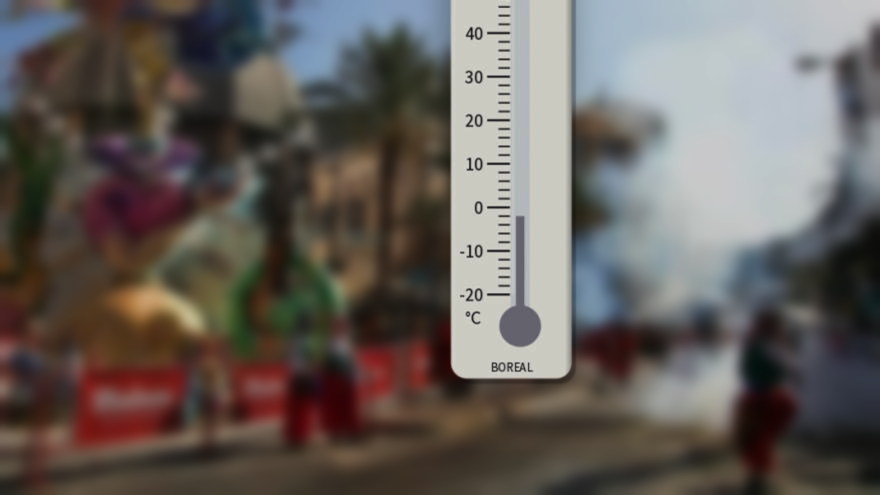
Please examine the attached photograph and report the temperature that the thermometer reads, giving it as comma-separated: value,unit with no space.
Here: -2,°C
